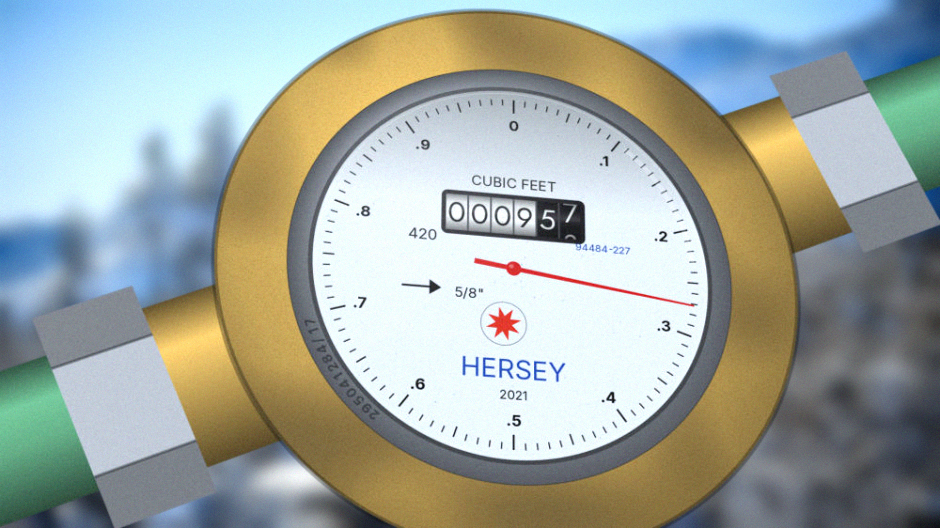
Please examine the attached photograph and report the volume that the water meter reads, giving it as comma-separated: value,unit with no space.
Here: 957.27,ft³
